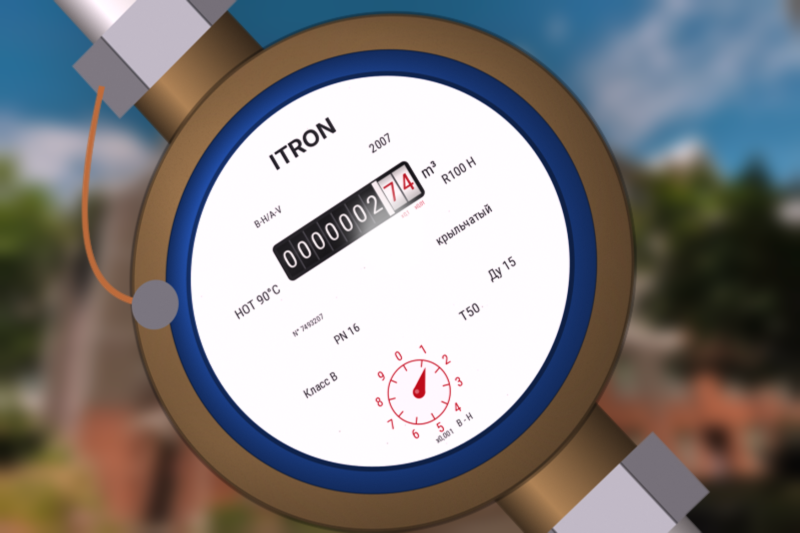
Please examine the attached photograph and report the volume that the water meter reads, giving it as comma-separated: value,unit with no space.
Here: 2.741,m³
